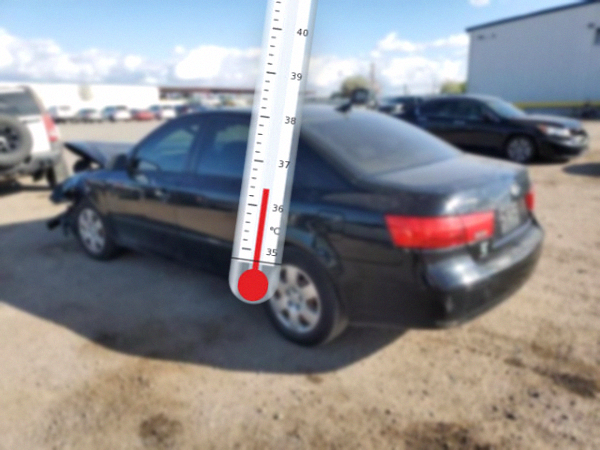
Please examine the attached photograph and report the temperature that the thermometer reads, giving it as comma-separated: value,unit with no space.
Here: 36.4,°C
